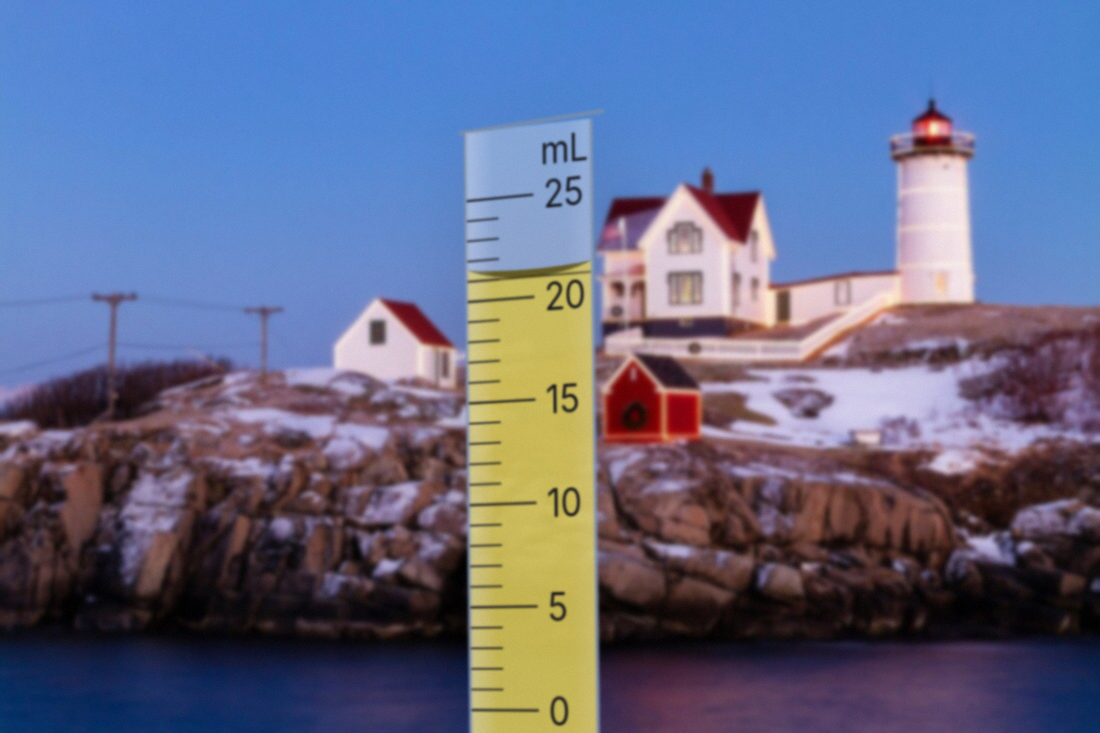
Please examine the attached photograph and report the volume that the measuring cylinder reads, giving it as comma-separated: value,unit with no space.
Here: 21,mL
